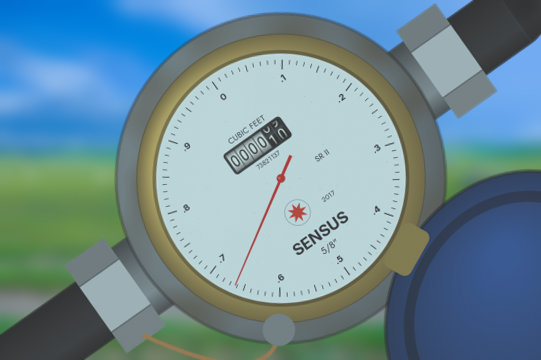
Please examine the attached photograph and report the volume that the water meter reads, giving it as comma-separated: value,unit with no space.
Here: 9.66,ft³
